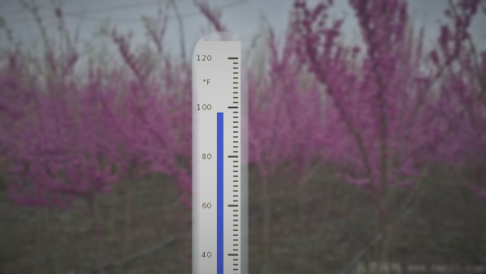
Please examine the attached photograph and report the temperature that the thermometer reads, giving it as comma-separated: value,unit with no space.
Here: 98,°F
